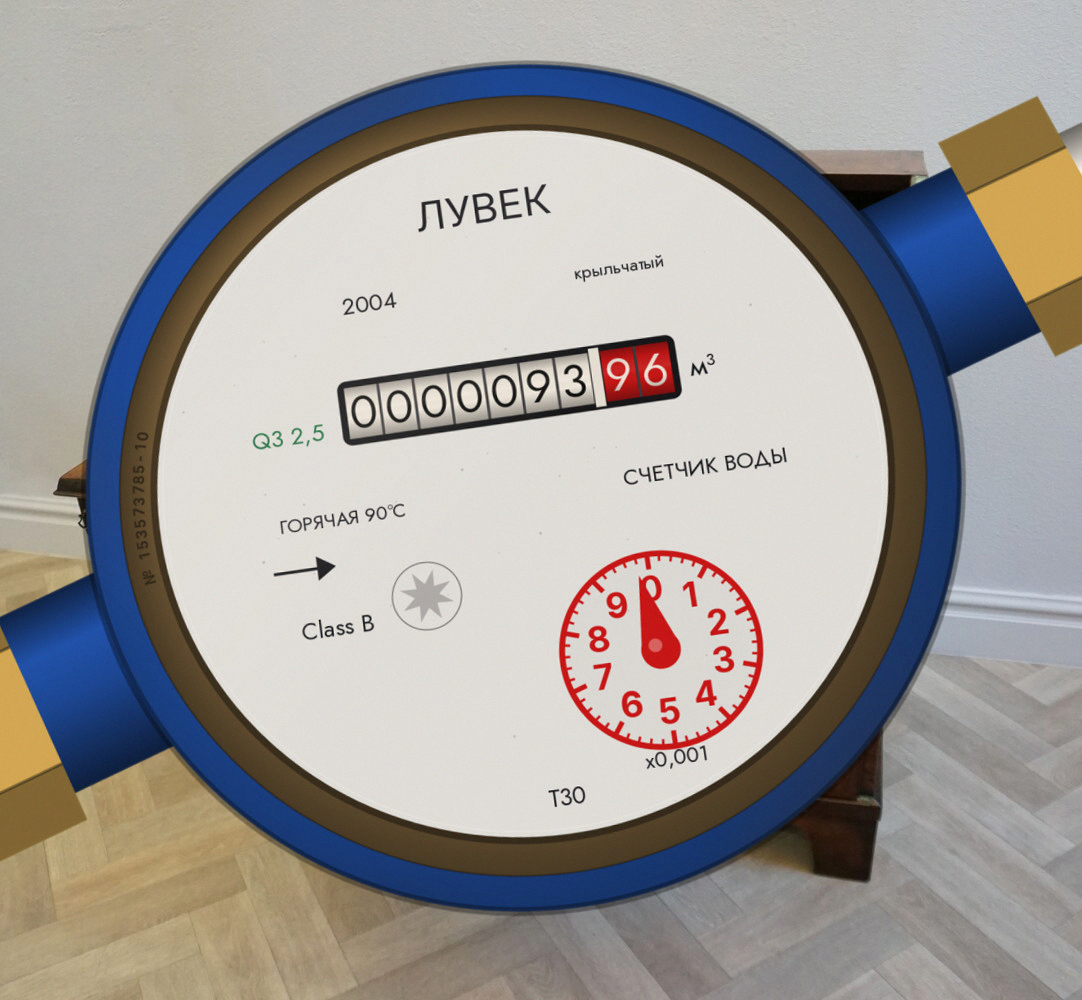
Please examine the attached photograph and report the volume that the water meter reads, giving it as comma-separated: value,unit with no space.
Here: 93.959,m³
